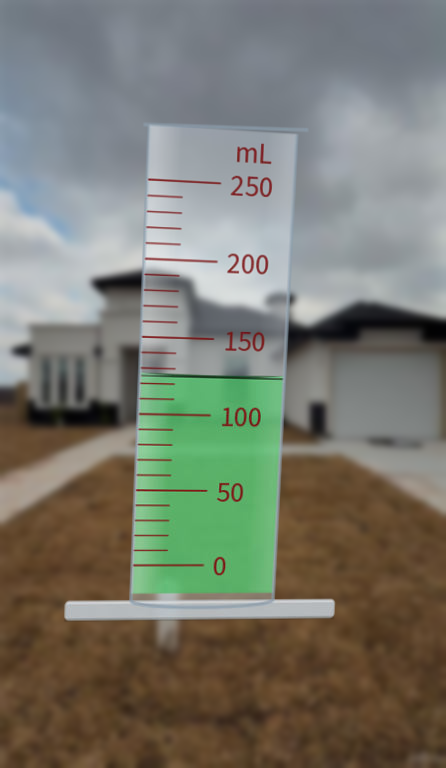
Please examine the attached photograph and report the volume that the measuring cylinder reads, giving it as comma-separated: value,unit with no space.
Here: 125,mL
